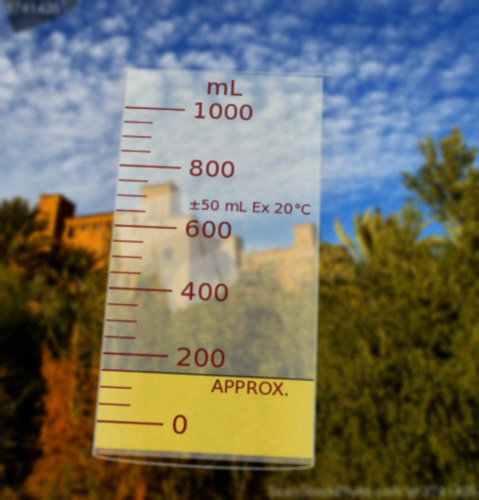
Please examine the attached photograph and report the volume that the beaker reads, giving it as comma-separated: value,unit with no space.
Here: 150,mL
